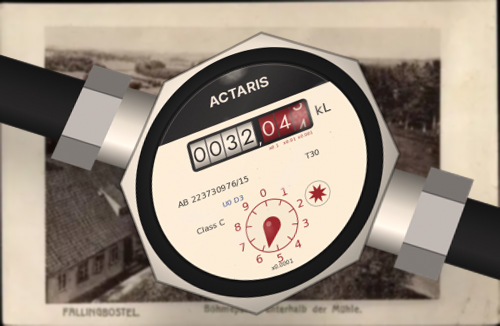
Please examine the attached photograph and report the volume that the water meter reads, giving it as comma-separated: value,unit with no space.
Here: 32.0435,kL
